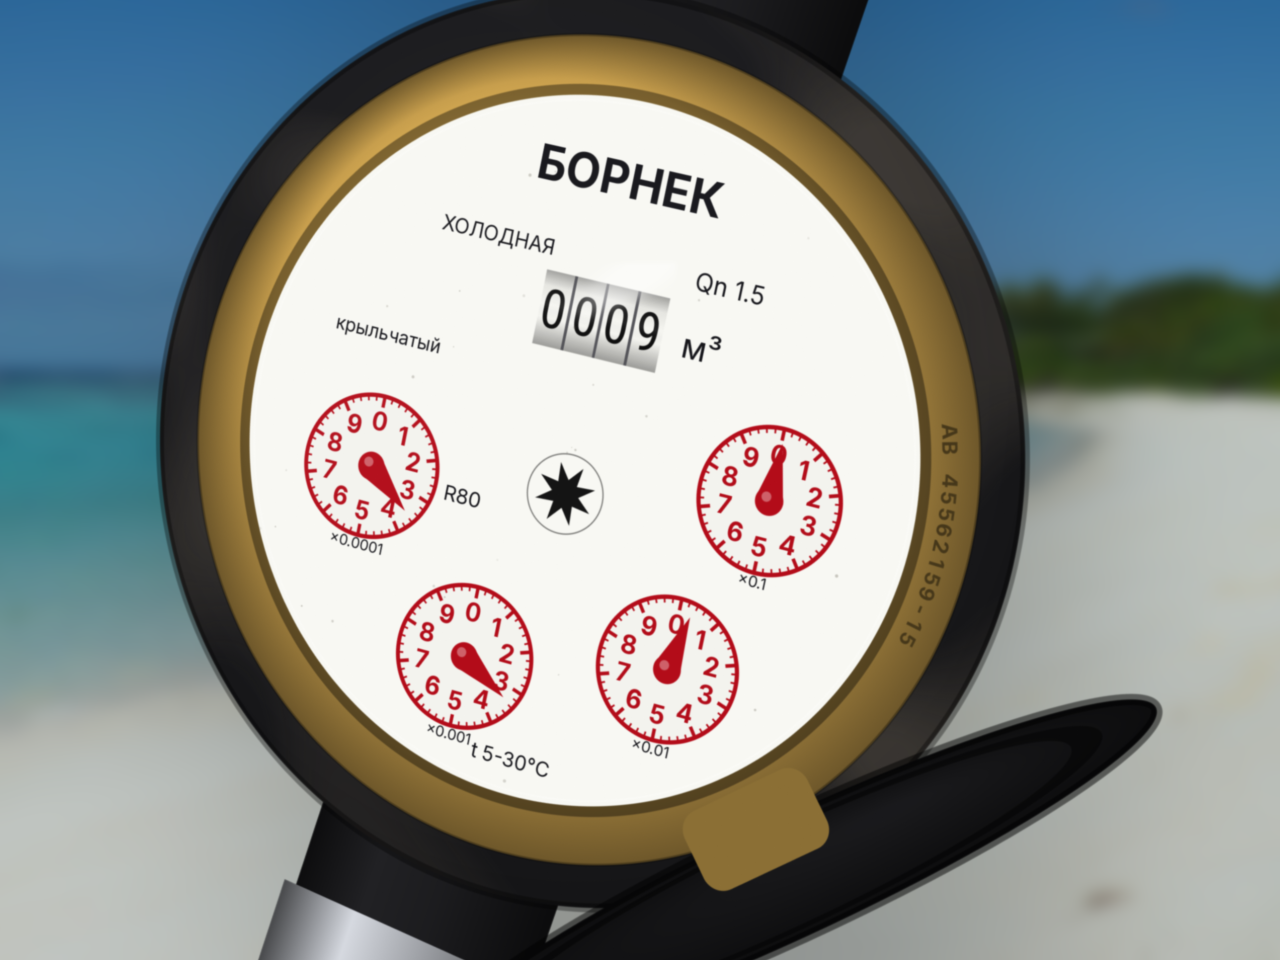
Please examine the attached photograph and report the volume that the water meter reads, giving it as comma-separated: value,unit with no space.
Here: 9.0033,m³
